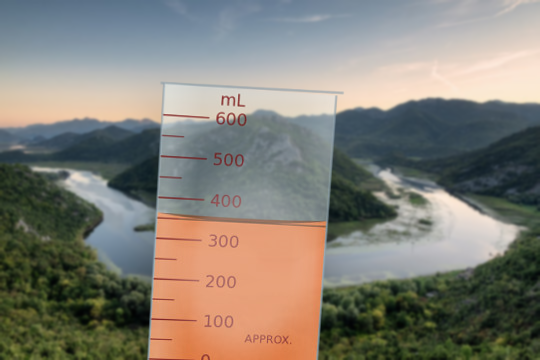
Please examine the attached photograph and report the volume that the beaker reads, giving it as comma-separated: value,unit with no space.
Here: 350,mL
